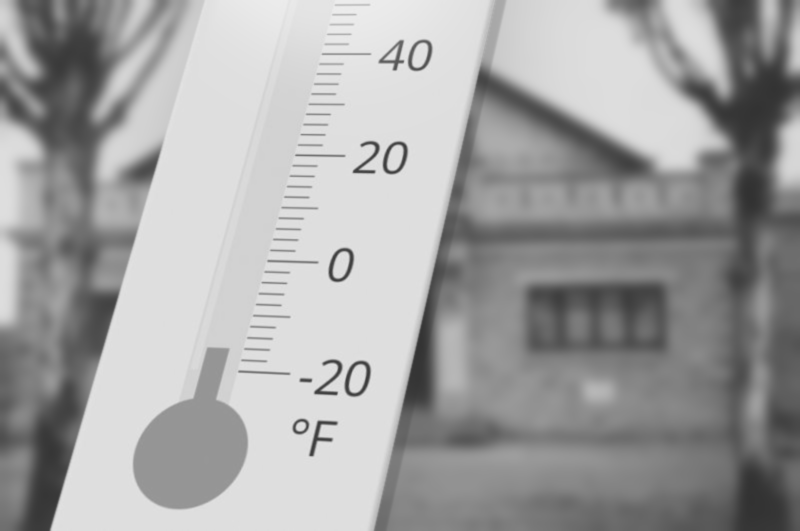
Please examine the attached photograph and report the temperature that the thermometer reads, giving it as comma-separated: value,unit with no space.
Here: -16,°F
